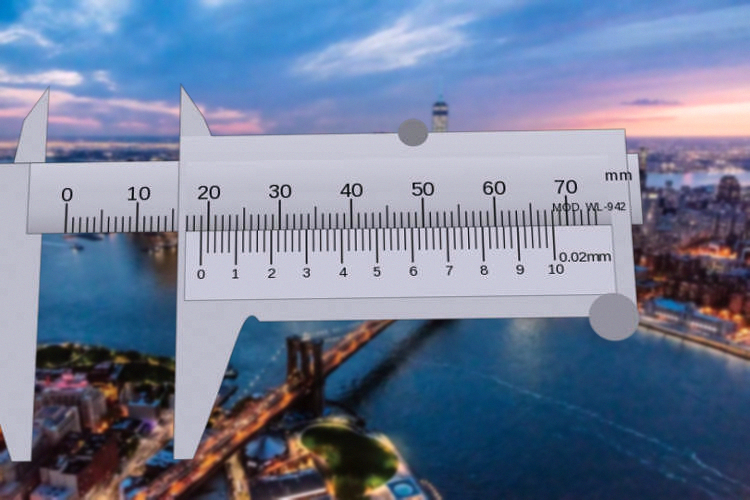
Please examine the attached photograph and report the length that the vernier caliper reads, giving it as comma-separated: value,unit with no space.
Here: 19.0,mm
